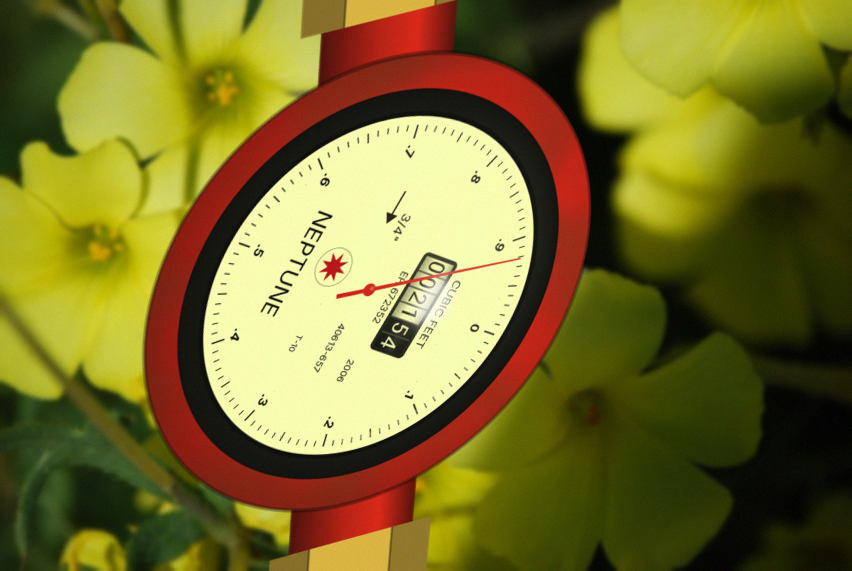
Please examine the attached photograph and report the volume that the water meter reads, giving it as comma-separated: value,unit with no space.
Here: 2153.92,ft³
